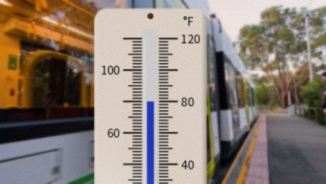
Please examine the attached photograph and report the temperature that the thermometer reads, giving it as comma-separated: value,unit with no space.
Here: 80,°F
